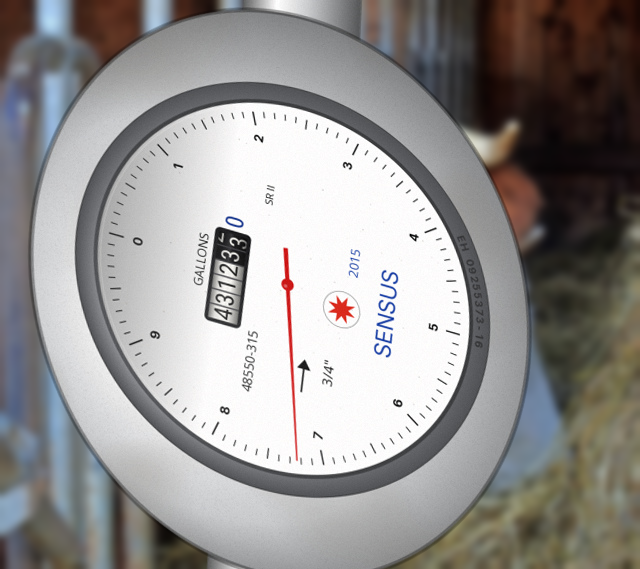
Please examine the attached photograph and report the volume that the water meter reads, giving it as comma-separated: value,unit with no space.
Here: 4312327.2,gal
